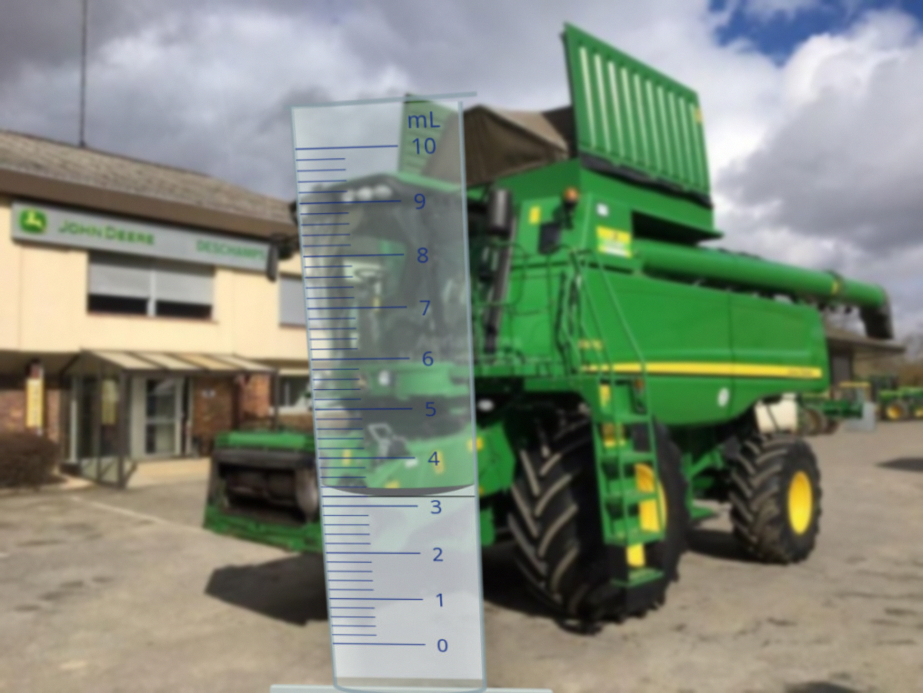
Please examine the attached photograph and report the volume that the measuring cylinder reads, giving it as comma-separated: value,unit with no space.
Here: 3.2,mL
